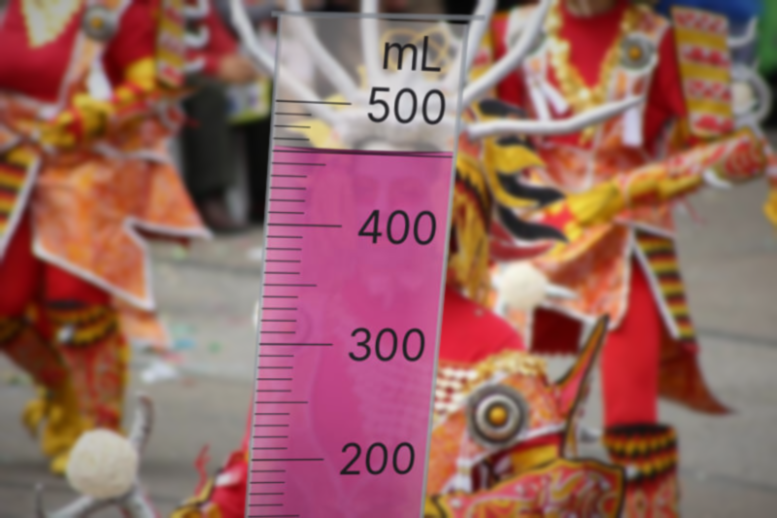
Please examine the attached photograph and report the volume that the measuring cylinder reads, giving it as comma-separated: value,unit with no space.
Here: 460,mL
